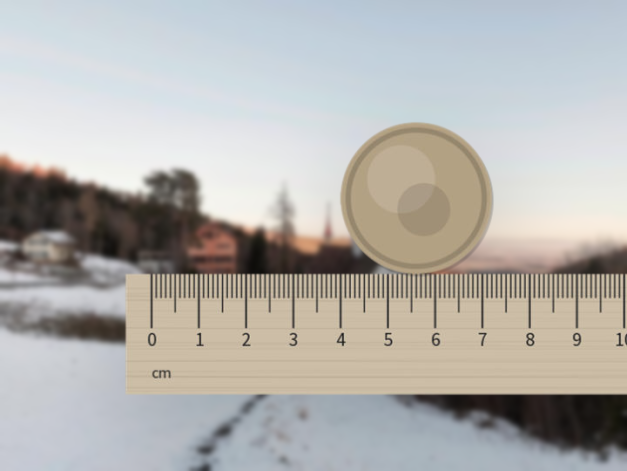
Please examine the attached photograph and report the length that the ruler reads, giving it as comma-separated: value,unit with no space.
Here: 3.2,cm
